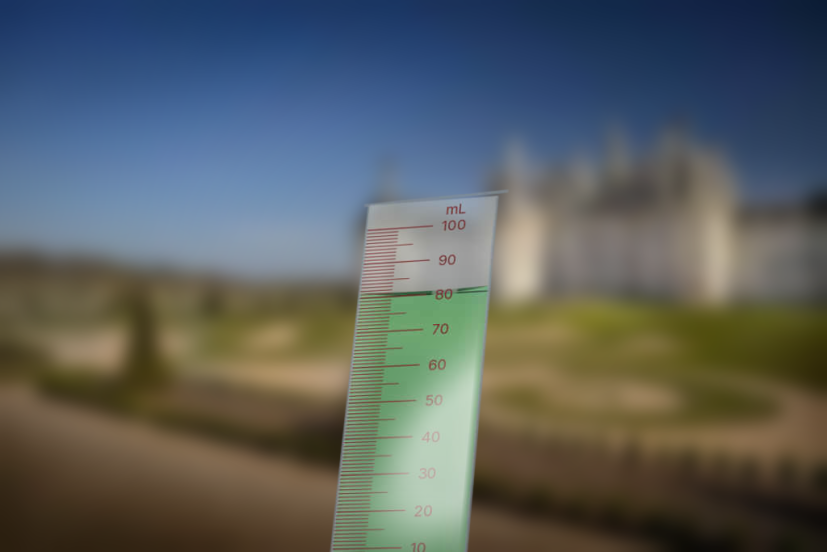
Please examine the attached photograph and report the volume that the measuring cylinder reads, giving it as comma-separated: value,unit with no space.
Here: 80,mL
